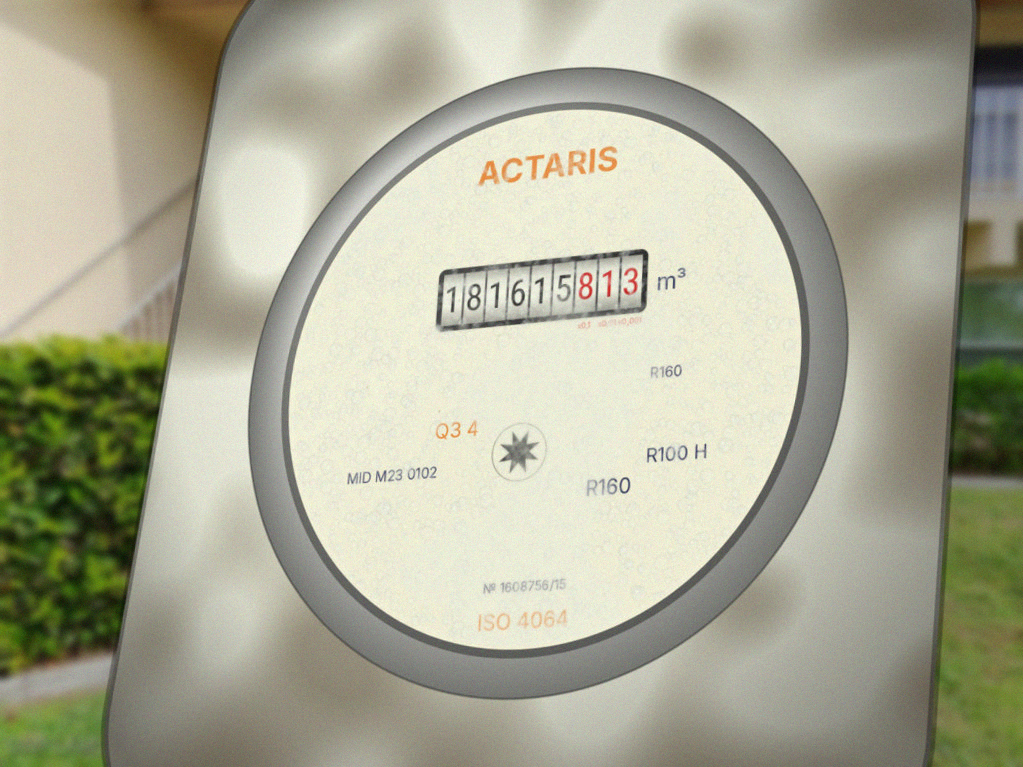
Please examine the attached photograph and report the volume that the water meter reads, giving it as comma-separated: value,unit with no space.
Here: 181615.813,m³
